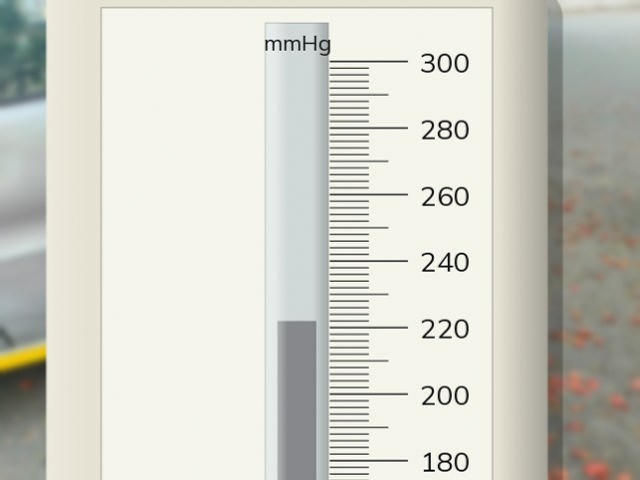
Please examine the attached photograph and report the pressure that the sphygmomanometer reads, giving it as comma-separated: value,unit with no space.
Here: 222,mmHg
